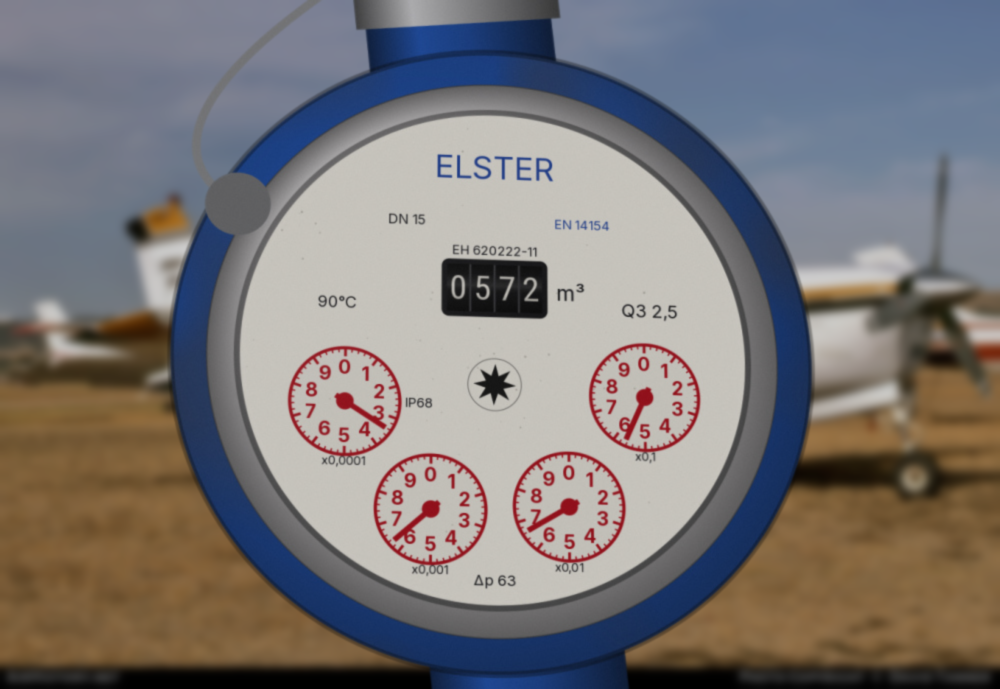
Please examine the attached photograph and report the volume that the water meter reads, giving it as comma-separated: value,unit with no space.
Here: 572.5663,m³
